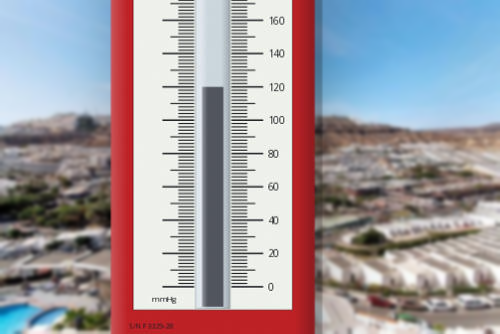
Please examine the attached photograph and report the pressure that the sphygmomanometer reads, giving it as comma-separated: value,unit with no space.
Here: 120,mmHg
